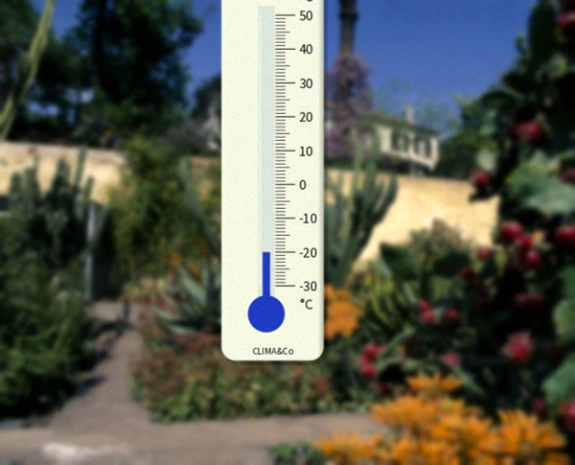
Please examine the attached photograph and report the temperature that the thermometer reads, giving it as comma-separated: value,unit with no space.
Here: -20,°C
